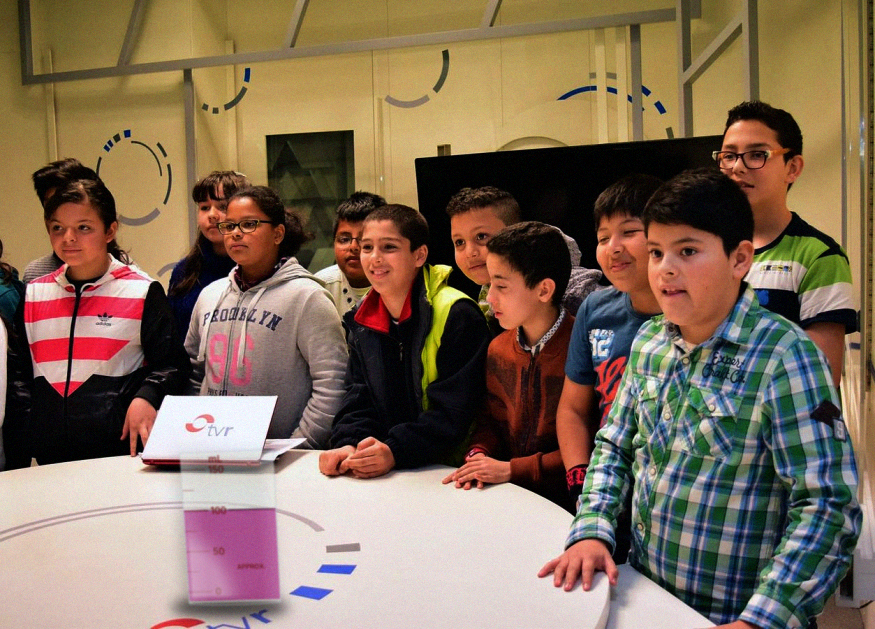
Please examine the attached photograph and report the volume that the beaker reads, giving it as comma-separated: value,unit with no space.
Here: 100,mL
